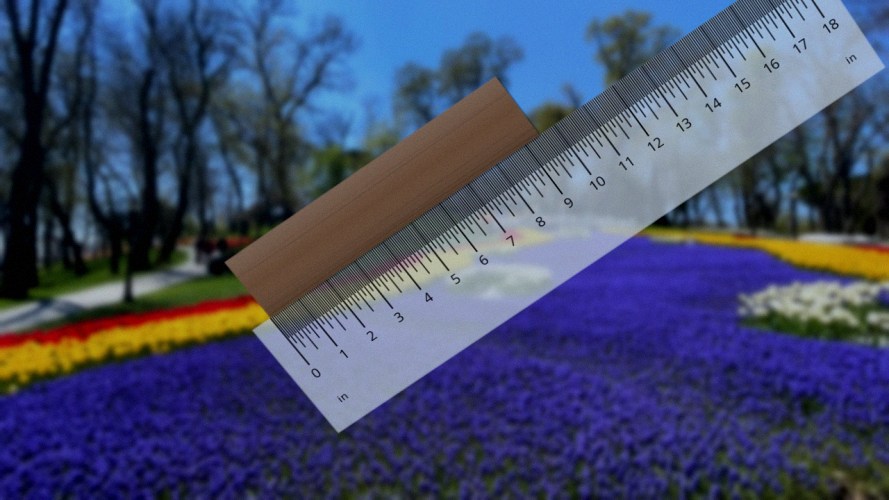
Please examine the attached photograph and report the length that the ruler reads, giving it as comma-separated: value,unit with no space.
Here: 9.5,in
